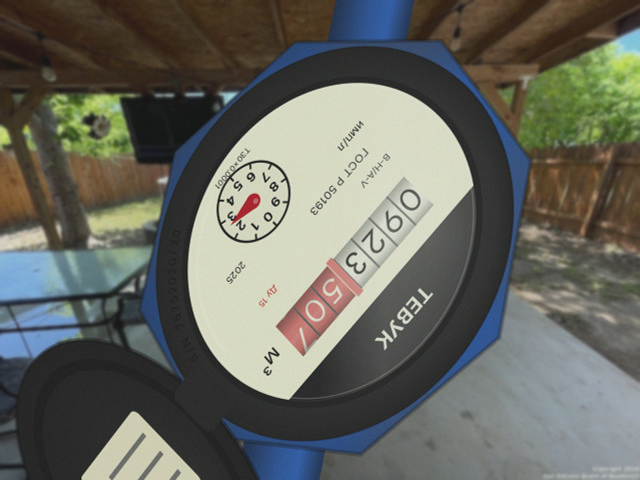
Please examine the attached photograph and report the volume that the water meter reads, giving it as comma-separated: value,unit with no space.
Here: 923.5072,m³
